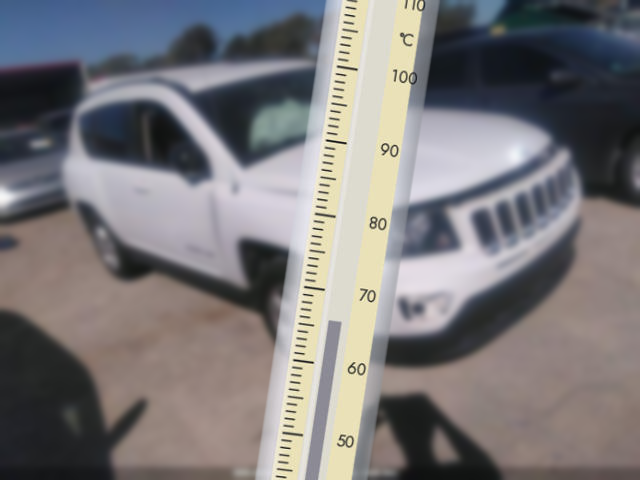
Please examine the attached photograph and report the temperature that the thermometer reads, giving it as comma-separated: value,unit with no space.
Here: 66,°C
